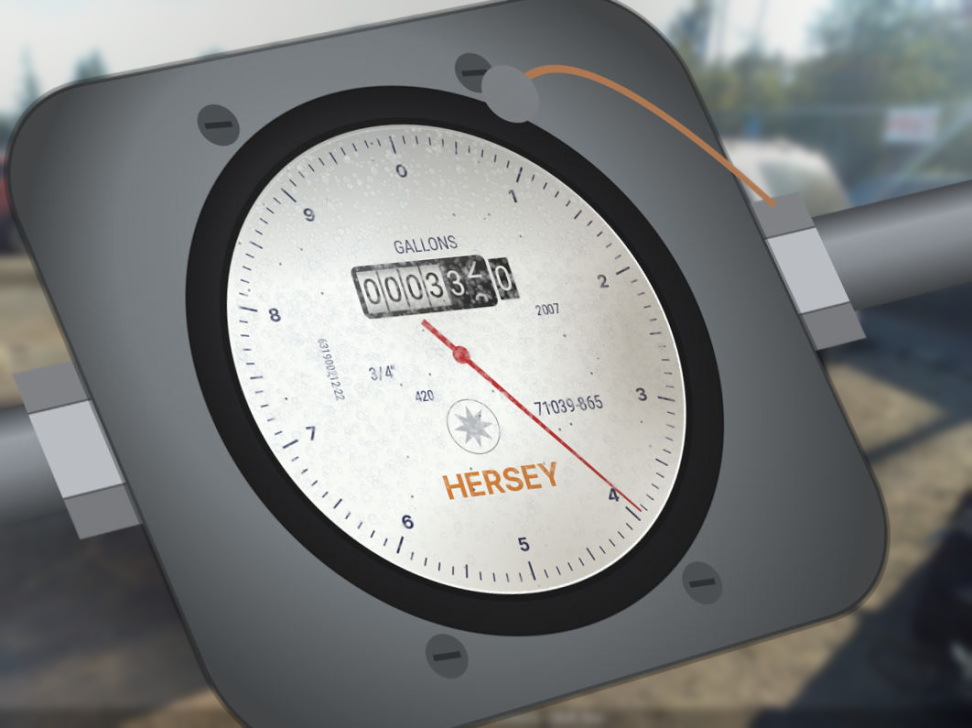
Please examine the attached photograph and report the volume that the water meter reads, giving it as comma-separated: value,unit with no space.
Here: 3323.9,gal
